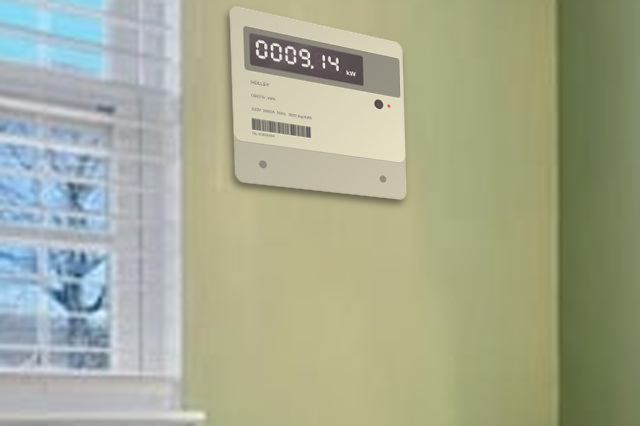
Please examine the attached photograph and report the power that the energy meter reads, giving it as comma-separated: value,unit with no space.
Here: 9.14,kW
